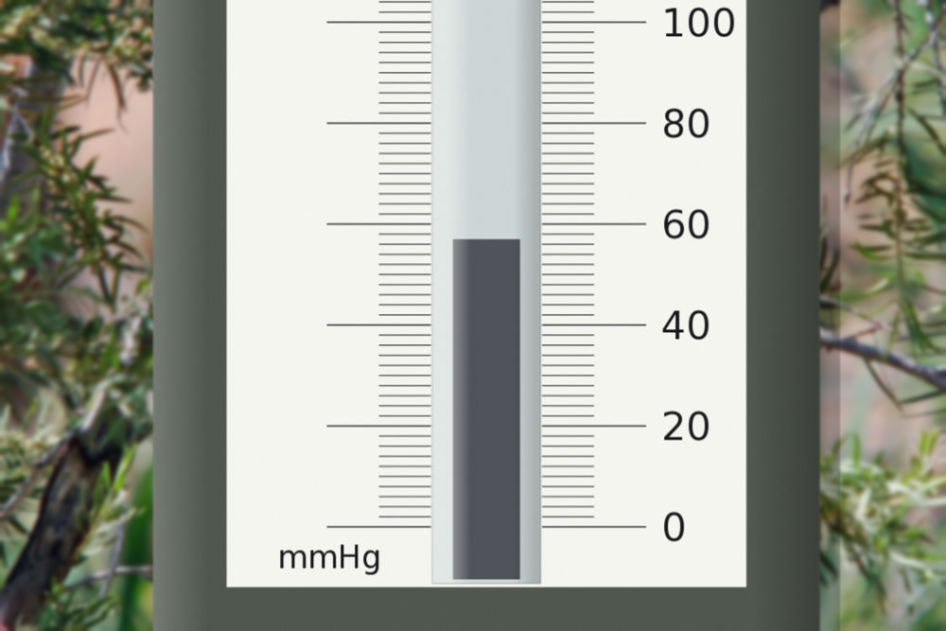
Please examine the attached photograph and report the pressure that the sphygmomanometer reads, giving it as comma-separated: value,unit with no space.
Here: 57,mmHg
